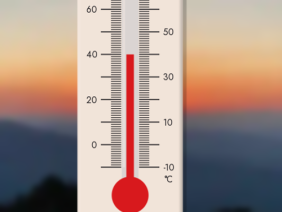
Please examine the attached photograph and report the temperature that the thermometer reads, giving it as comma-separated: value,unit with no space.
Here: 40,°C
